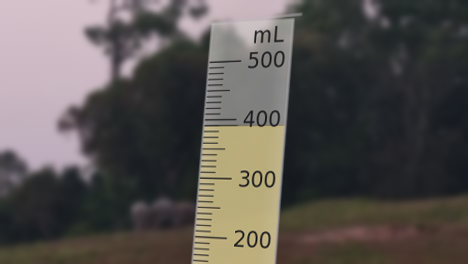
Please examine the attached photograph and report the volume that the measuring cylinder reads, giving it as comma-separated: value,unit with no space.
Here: 390,mL
